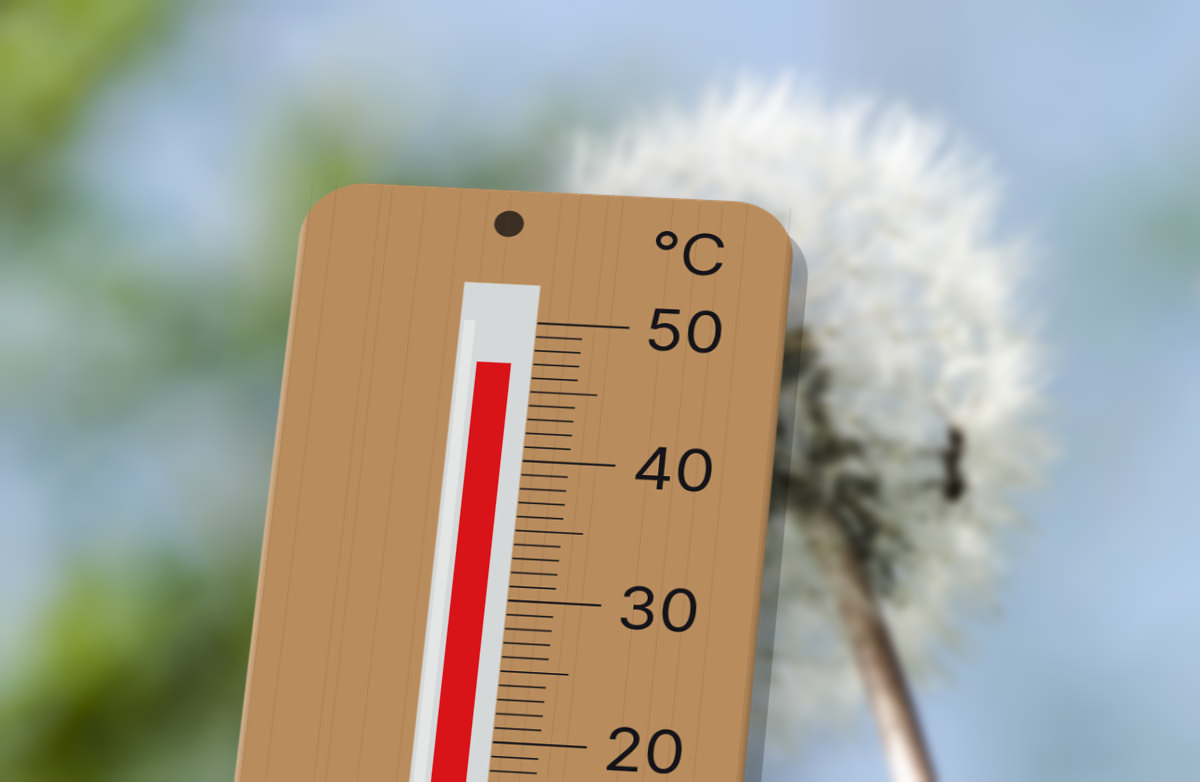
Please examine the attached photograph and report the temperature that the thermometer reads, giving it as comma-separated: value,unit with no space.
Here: 47,°C
